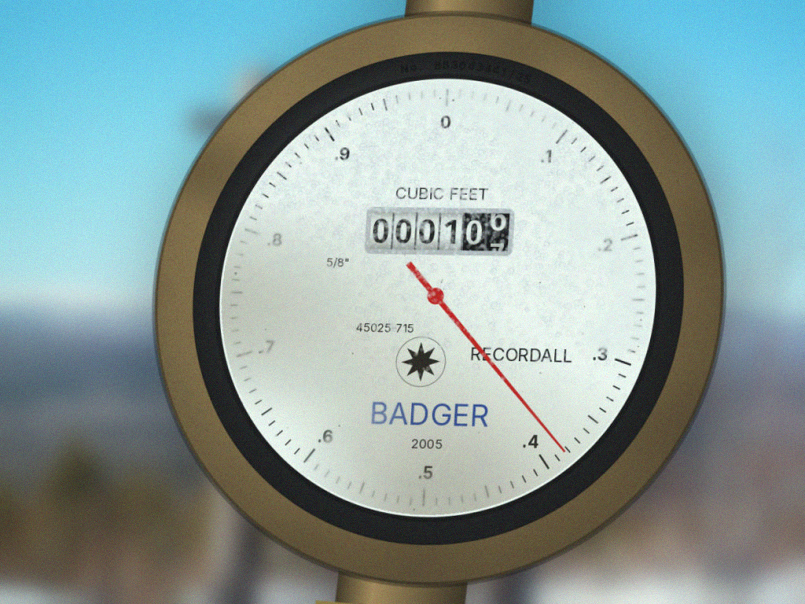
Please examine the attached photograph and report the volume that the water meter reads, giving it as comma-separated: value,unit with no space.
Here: 106.38,ft³
